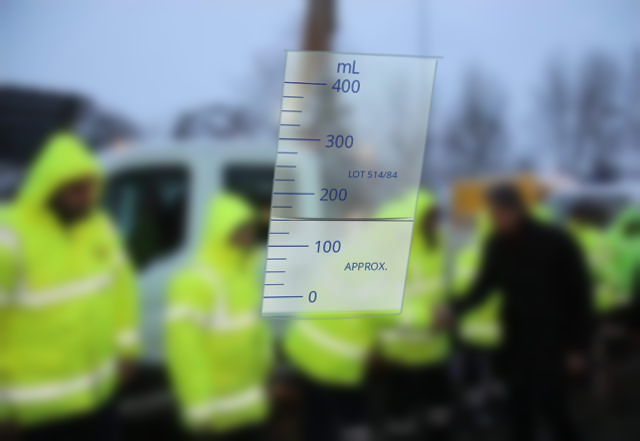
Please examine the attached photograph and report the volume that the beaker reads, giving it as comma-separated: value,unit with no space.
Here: 150,mL
